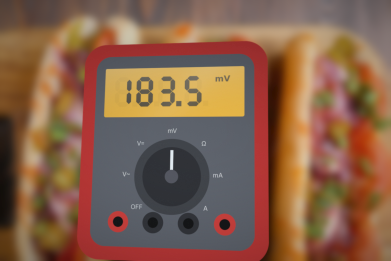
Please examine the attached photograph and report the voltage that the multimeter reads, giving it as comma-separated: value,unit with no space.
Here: 183.5,mV
